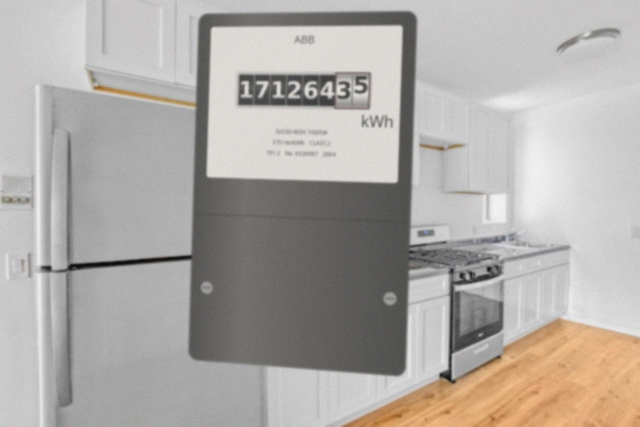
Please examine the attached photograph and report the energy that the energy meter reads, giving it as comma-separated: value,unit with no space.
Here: 171264.35,kWh
